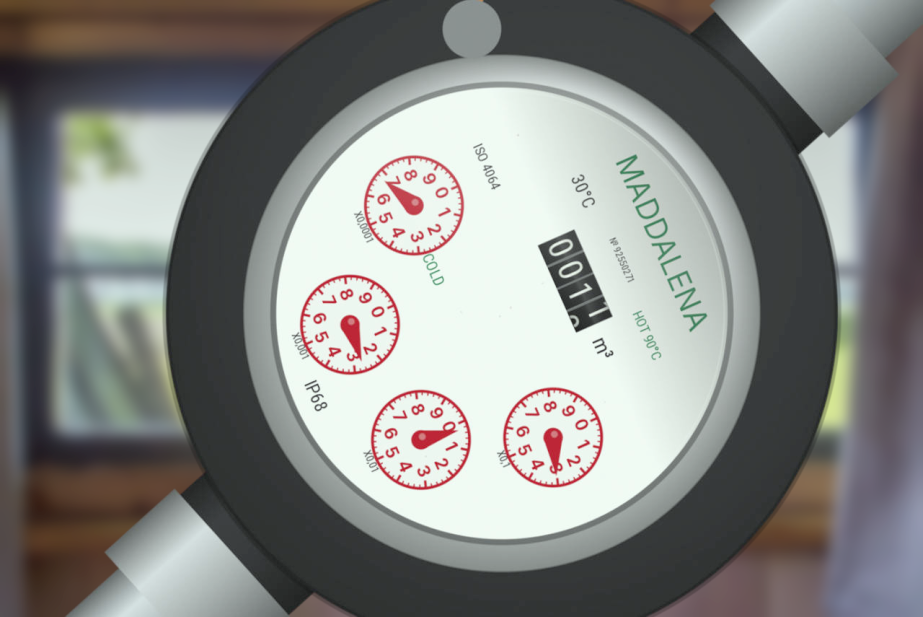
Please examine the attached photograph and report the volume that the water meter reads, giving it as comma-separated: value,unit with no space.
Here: 11.3026,m³
